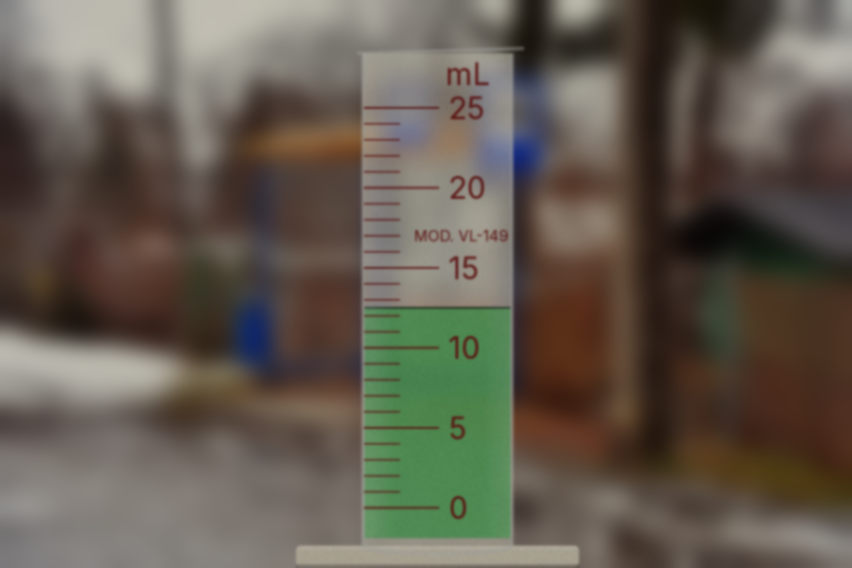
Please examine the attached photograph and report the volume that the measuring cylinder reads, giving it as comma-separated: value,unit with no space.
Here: 12.5,mL
